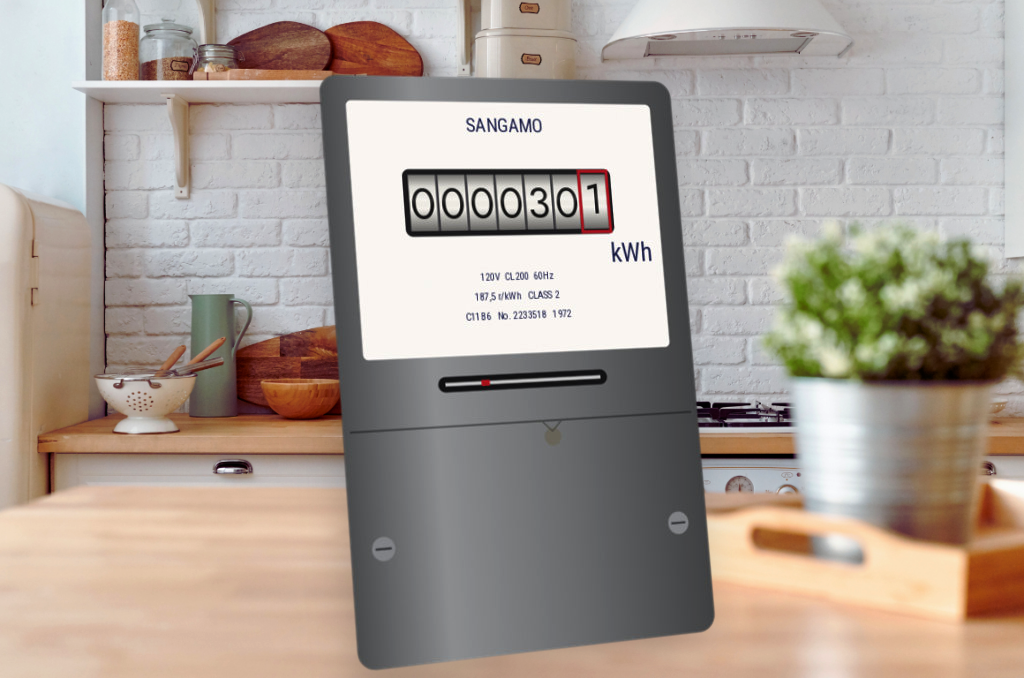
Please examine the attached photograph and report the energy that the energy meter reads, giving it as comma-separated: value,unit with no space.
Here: 30.1,kWh
